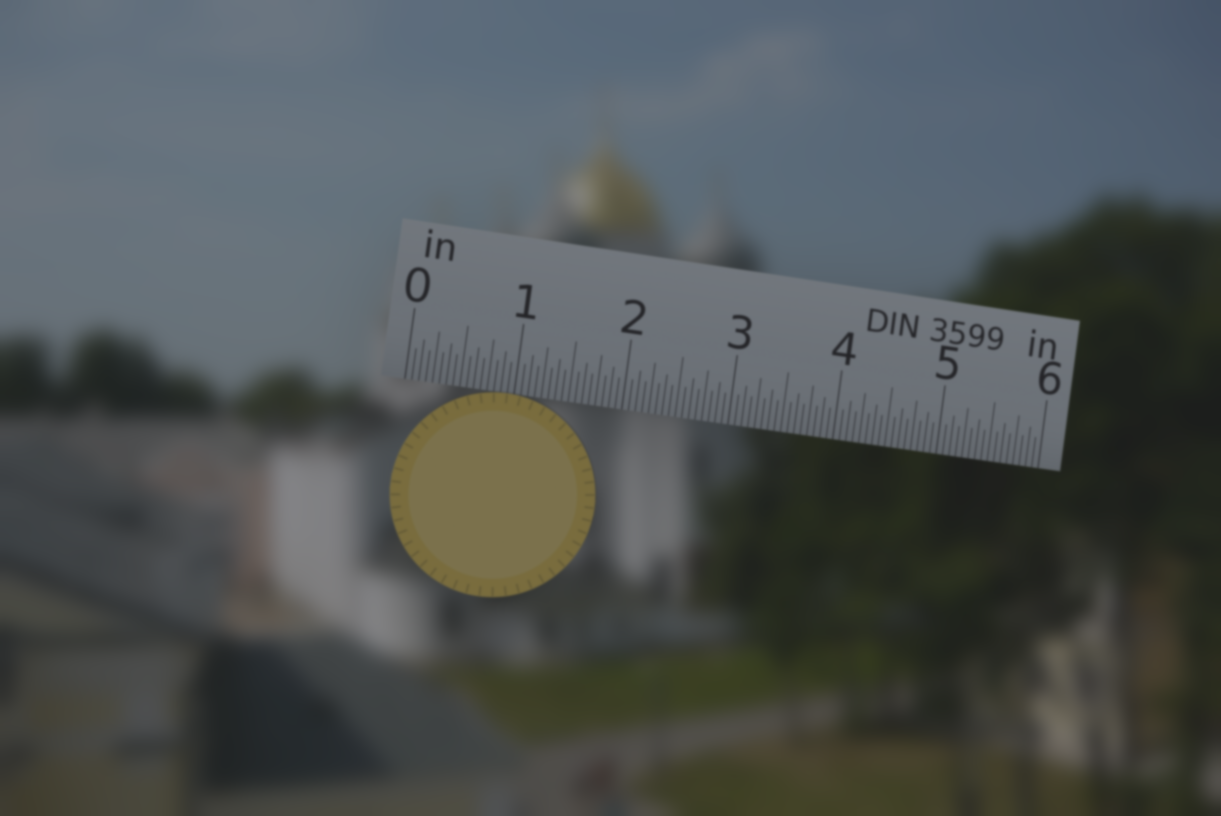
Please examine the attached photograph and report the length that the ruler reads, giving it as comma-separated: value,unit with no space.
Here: 1.875,in
